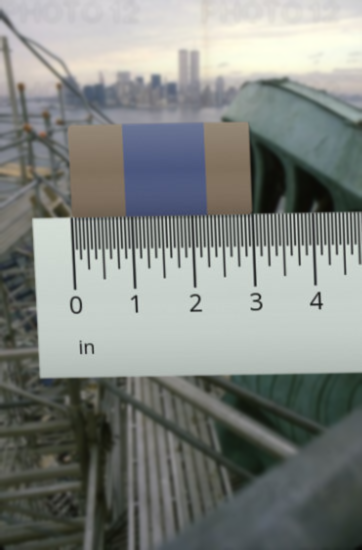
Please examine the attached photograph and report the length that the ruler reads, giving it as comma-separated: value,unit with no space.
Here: 3,in
